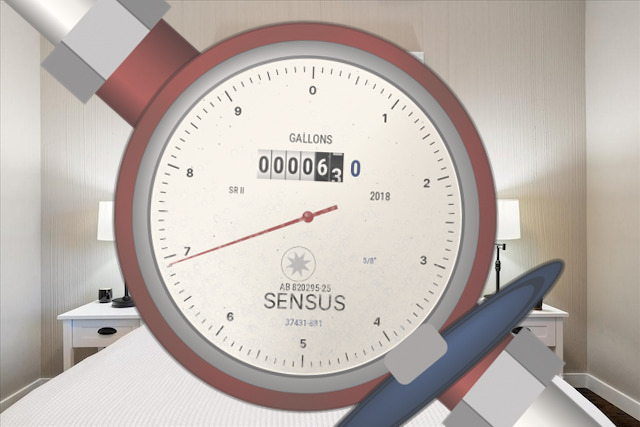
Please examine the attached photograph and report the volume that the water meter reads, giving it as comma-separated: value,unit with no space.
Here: 626.9,gal
